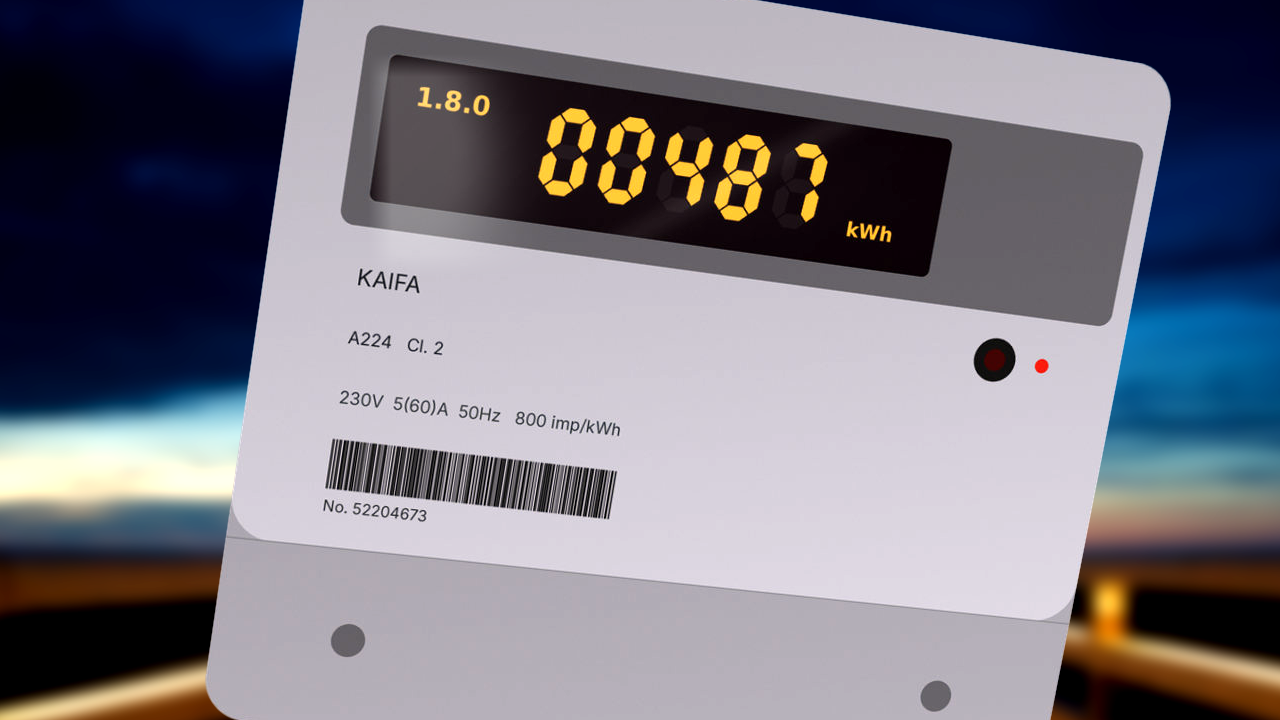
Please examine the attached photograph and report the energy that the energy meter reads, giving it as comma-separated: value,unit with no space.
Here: 487,kWh
